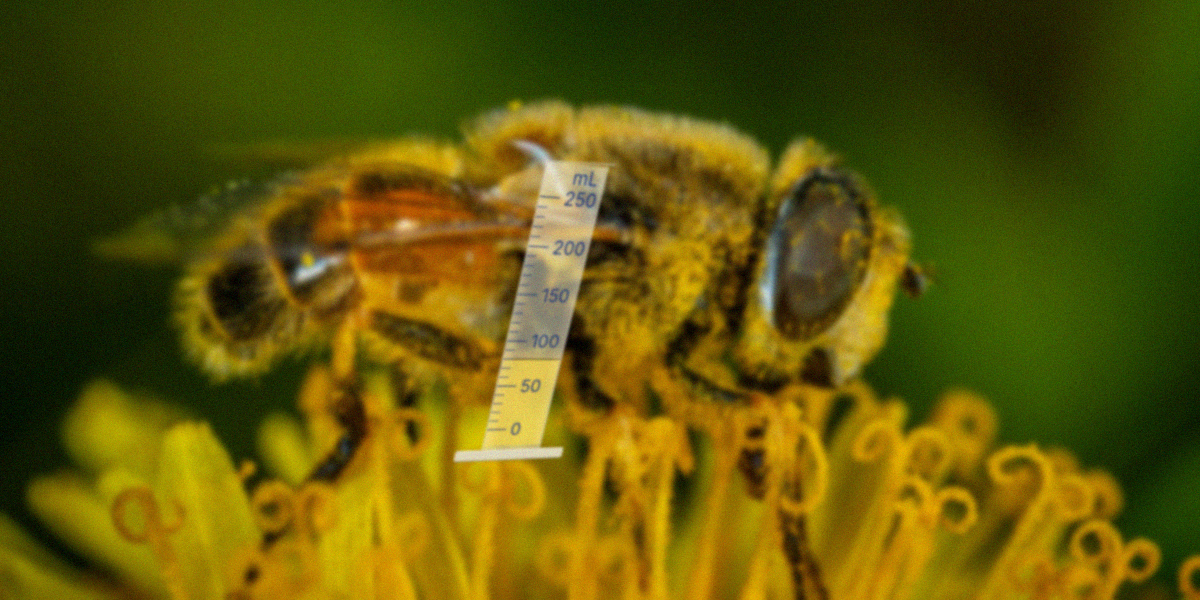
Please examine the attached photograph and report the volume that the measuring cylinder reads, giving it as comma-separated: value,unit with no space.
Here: 80,mL
